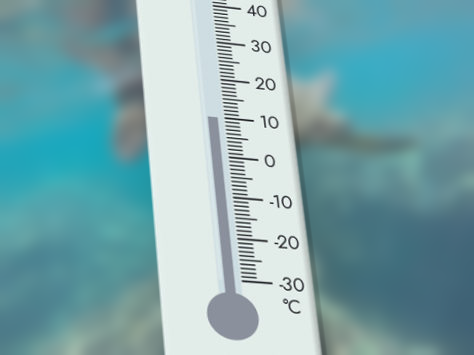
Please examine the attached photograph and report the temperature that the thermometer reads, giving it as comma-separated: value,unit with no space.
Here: 10,°C
